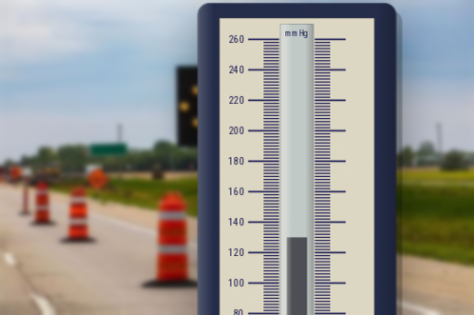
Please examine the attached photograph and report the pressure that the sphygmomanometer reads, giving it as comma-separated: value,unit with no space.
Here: 130,mmHg
